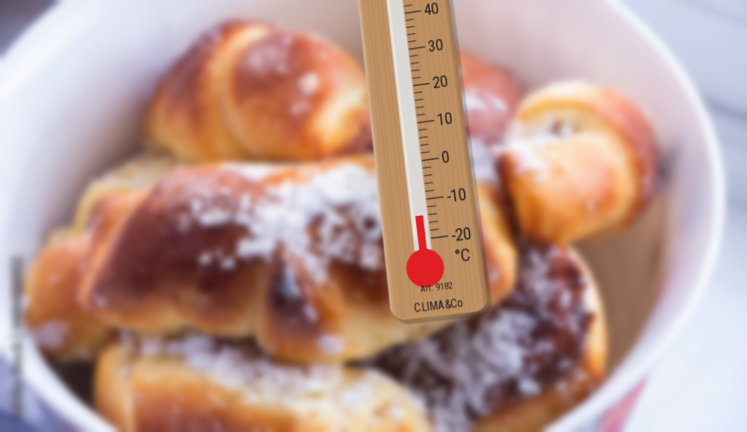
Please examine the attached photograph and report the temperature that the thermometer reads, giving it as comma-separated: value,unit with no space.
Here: -14,°C
